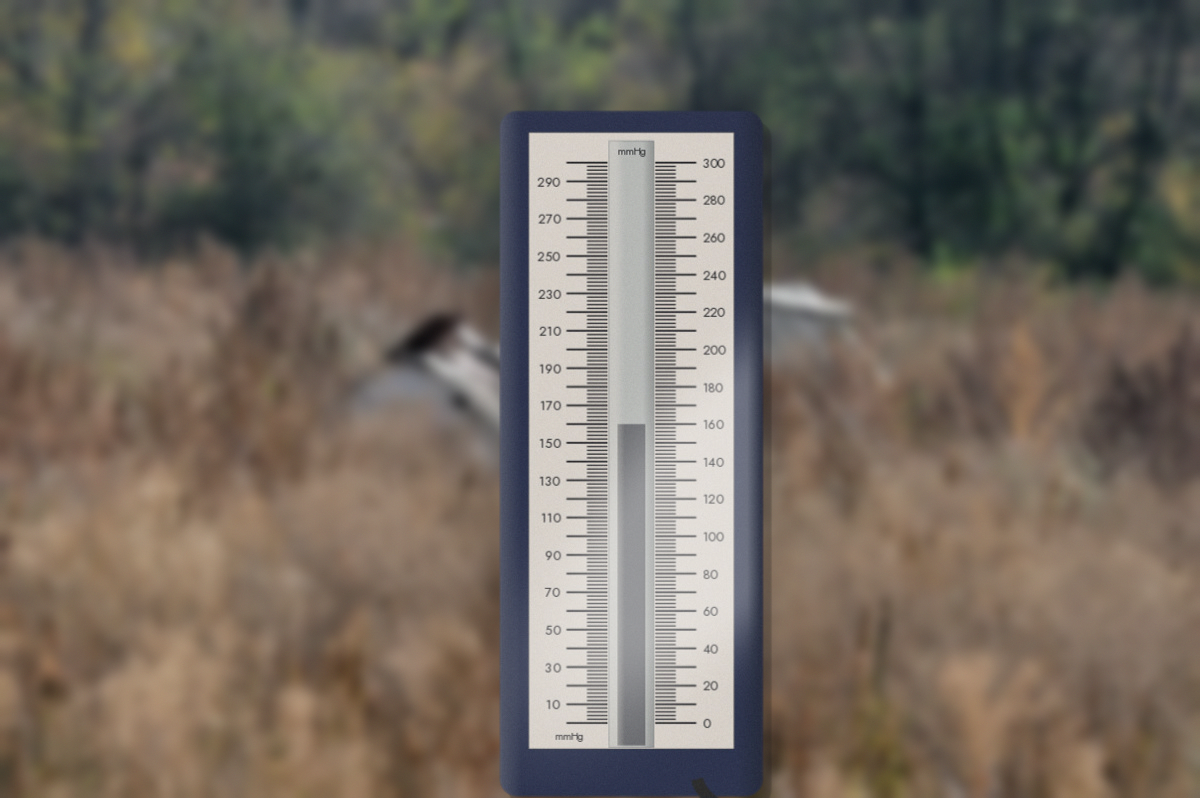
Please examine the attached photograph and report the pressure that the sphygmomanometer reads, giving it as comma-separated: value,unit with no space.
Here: 160,mmHg
